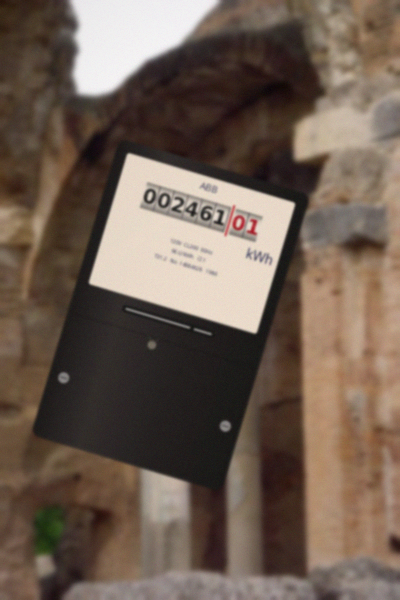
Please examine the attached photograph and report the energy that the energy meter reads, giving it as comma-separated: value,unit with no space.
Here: 2461.01,kWh
